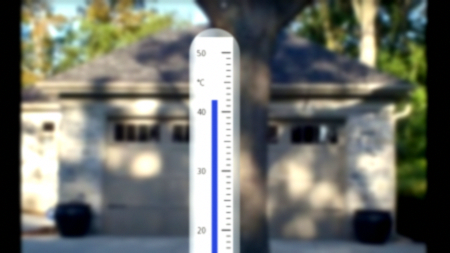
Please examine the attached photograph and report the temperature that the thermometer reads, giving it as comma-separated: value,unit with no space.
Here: 42,°C
